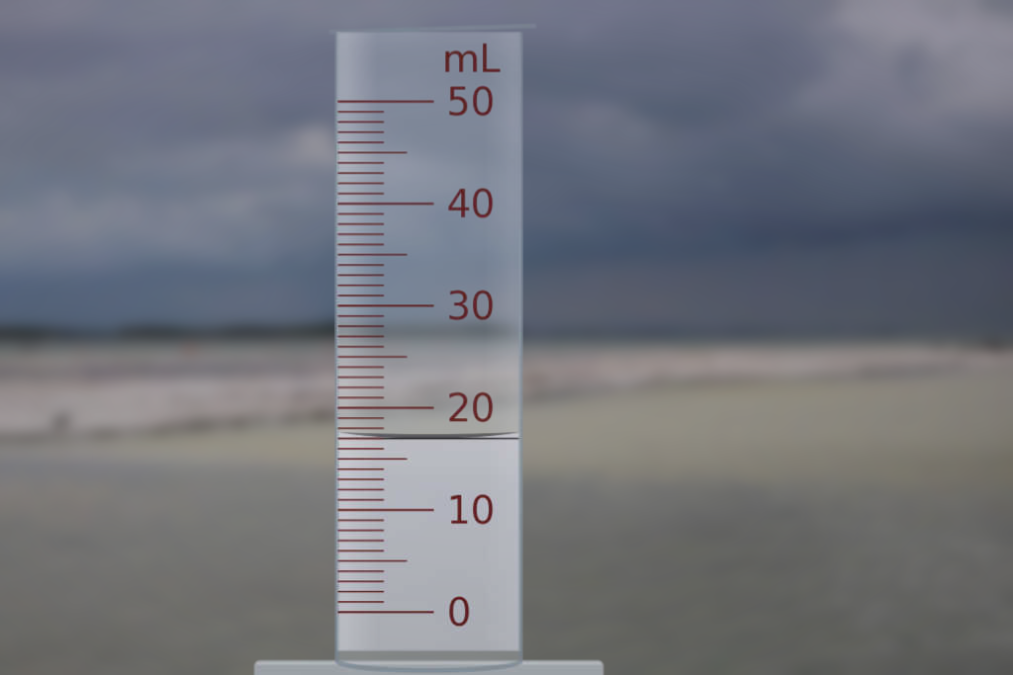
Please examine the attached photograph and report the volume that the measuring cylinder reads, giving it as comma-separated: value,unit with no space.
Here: 17,mL
